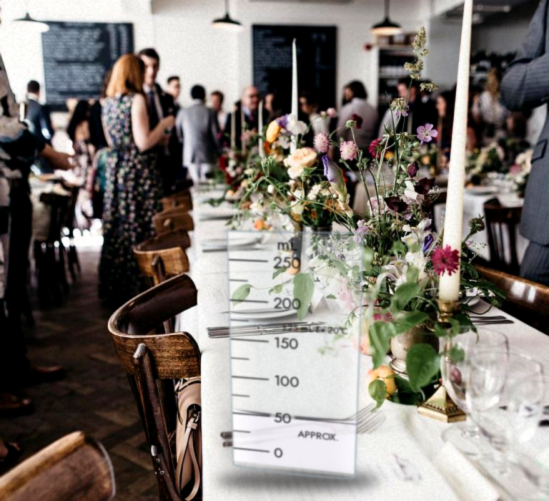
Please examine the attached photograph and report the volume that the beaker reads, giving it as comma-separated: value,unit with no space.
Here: 50,mL
